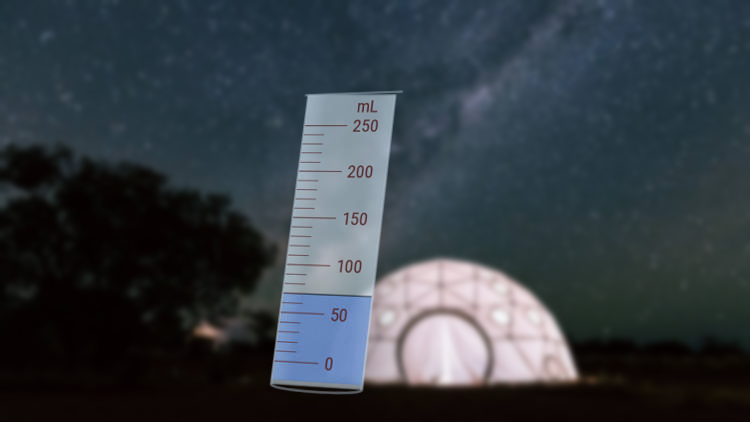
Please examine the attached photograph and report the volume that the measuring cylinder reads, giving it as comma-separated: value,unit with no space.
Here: 70,mL
